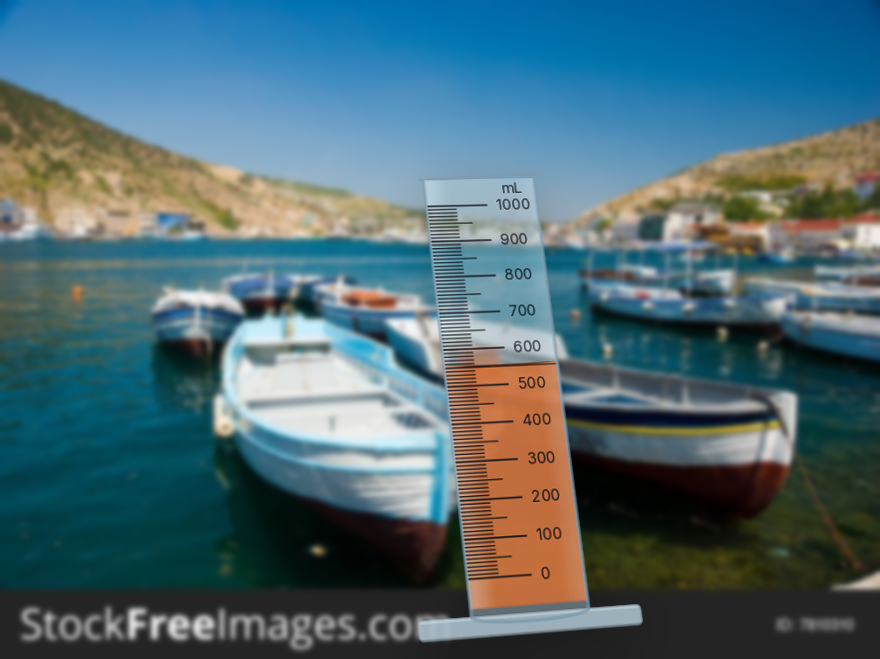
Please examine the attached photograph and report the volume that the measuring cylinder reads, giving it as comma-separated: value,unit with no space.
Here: 550,mL
